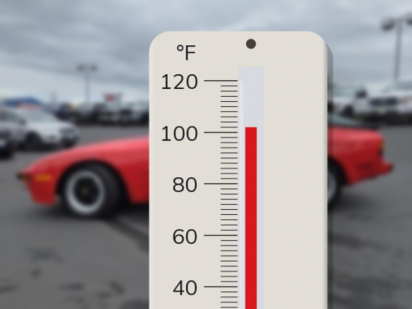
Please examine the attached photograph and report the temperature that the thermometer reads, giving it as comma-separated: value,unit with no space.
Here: 102,°F
